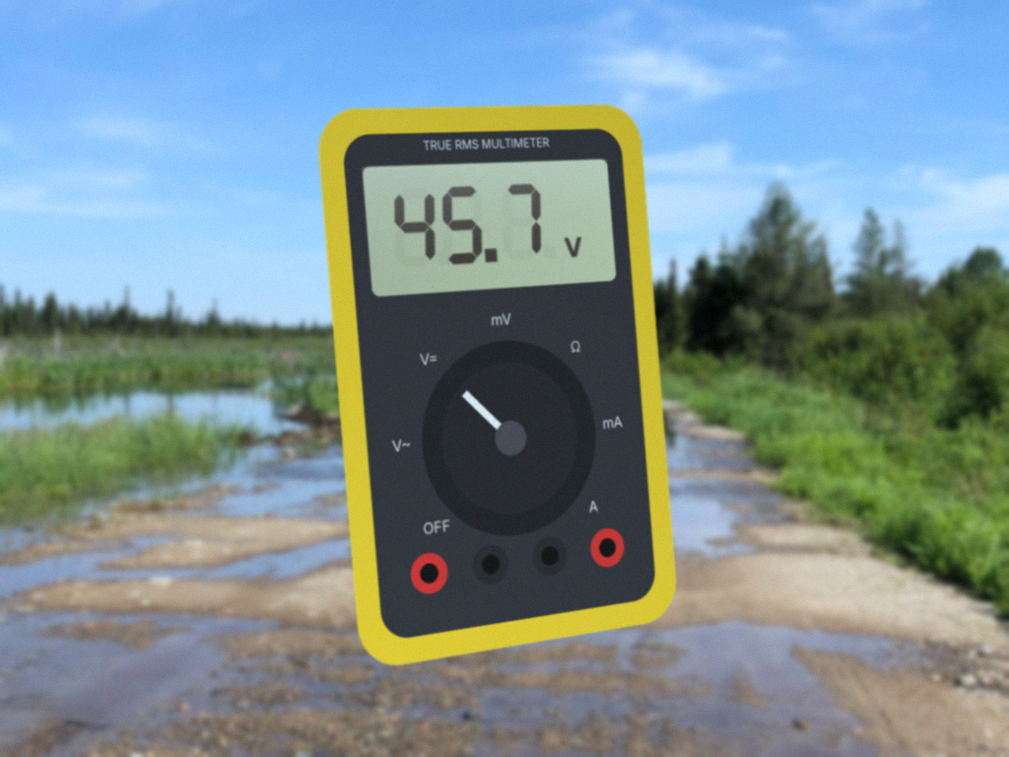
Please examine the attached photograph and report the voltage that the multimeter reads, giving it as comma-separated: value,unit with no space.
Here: 45.7,V
